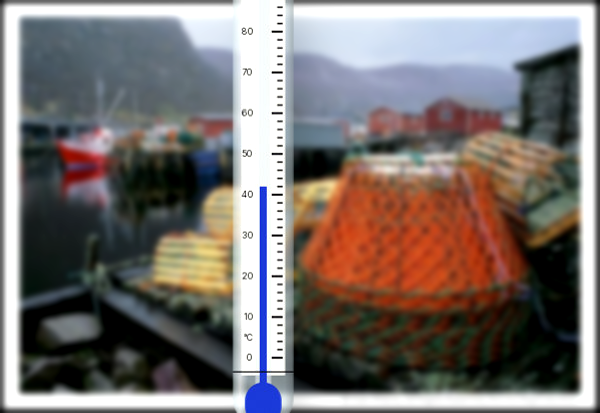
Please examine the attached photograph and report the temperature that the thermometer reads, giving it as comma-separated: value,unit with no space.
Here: 42,°C
